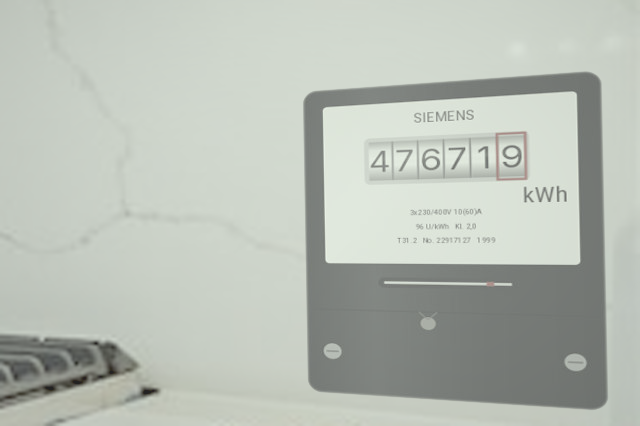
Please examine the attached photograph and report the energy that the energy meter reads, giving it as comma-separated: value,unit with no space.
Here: 47671.9,kWh
